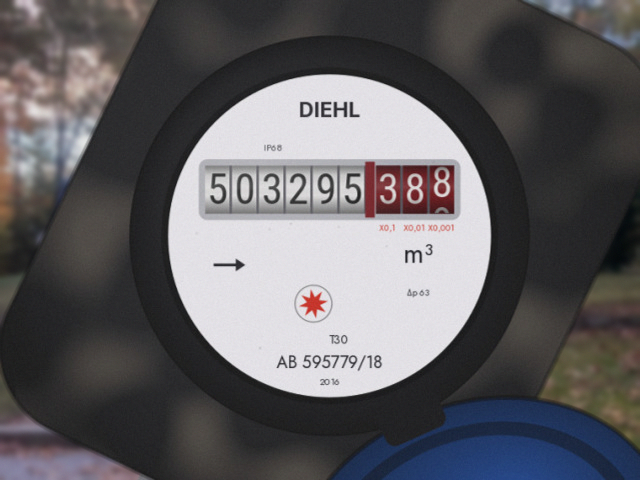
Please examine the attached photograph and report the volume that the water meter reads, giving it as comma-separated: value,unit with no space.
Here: 503295.388,m³
